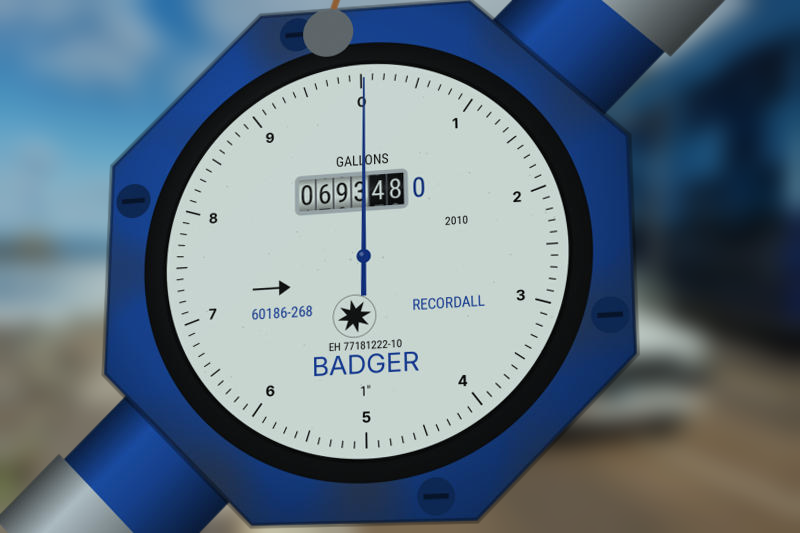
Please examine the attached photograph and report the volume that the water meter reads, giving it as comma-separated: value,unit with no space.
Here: 693480.0,gal
